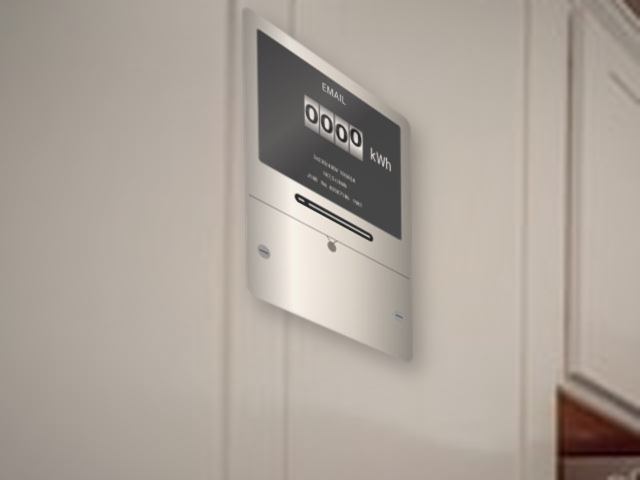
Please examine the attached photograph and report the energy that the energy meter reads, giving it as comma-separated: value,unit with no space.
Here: 0,kWh
